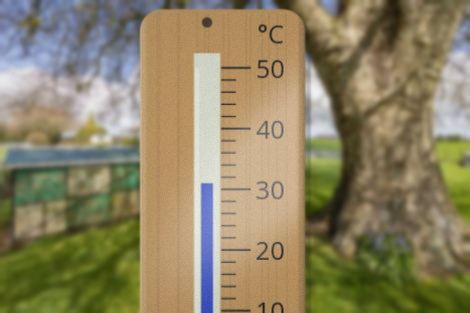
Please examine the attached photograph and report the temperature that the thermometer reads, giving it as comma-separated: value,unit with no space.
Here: 31,°C
